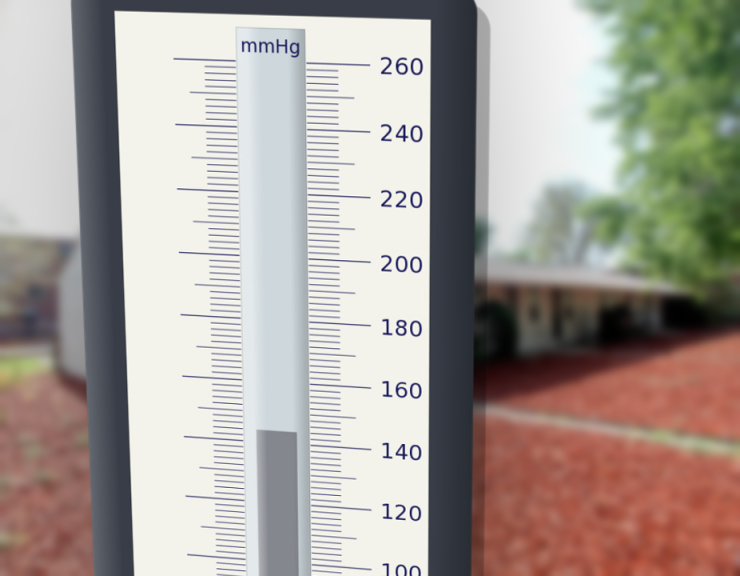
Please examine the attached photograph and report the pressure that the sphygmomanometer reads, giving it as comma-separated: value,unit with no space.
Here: 144,mmHg
